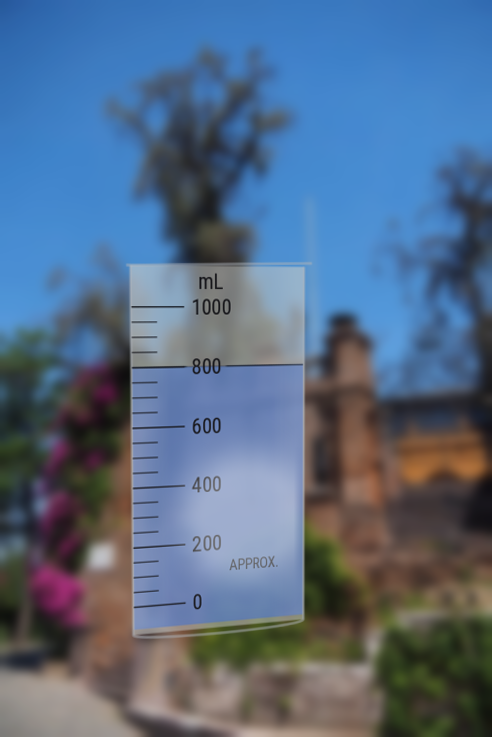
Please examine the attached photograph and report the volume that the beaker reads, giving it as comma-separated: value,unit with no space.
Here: 800,mL
